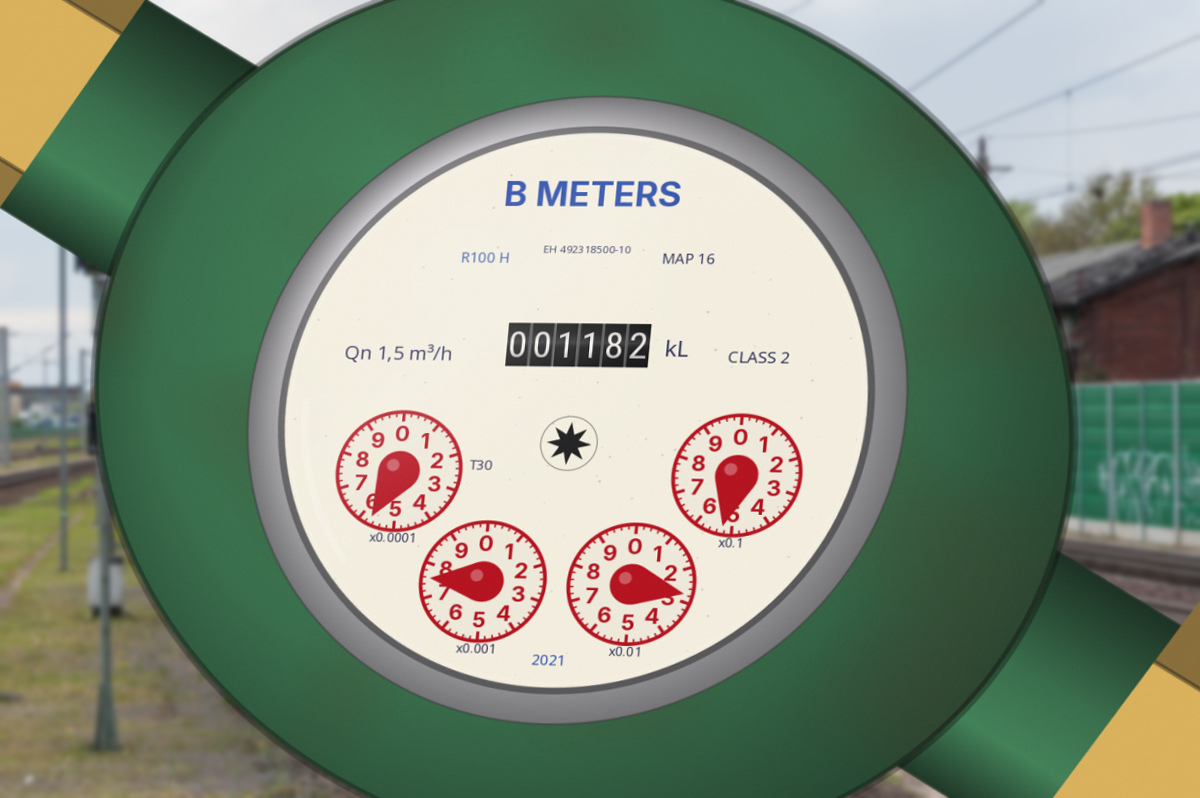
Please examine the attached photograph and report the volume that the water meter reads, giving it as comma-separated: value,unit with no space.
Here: 1182.5275,kL
